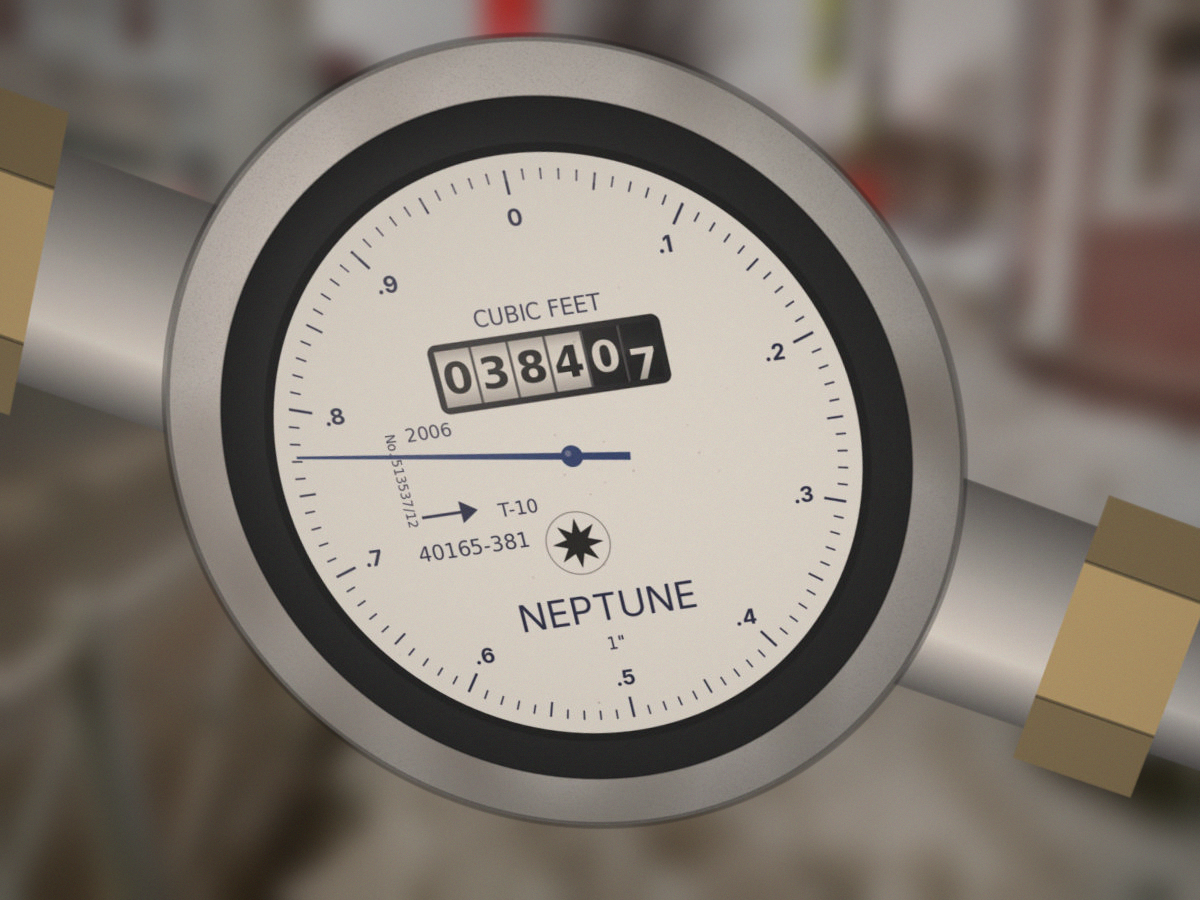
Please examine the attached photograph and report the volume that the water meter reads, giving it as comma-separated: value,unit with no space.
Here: 38406.77,ft³
